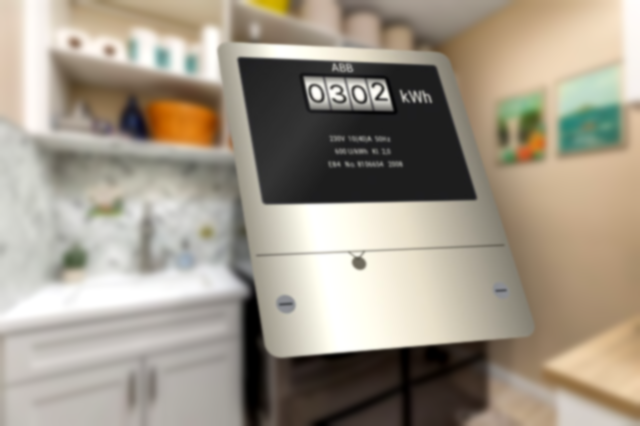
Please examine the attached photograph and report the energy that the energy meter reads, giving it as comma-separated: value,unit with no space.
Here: 302,kWh
